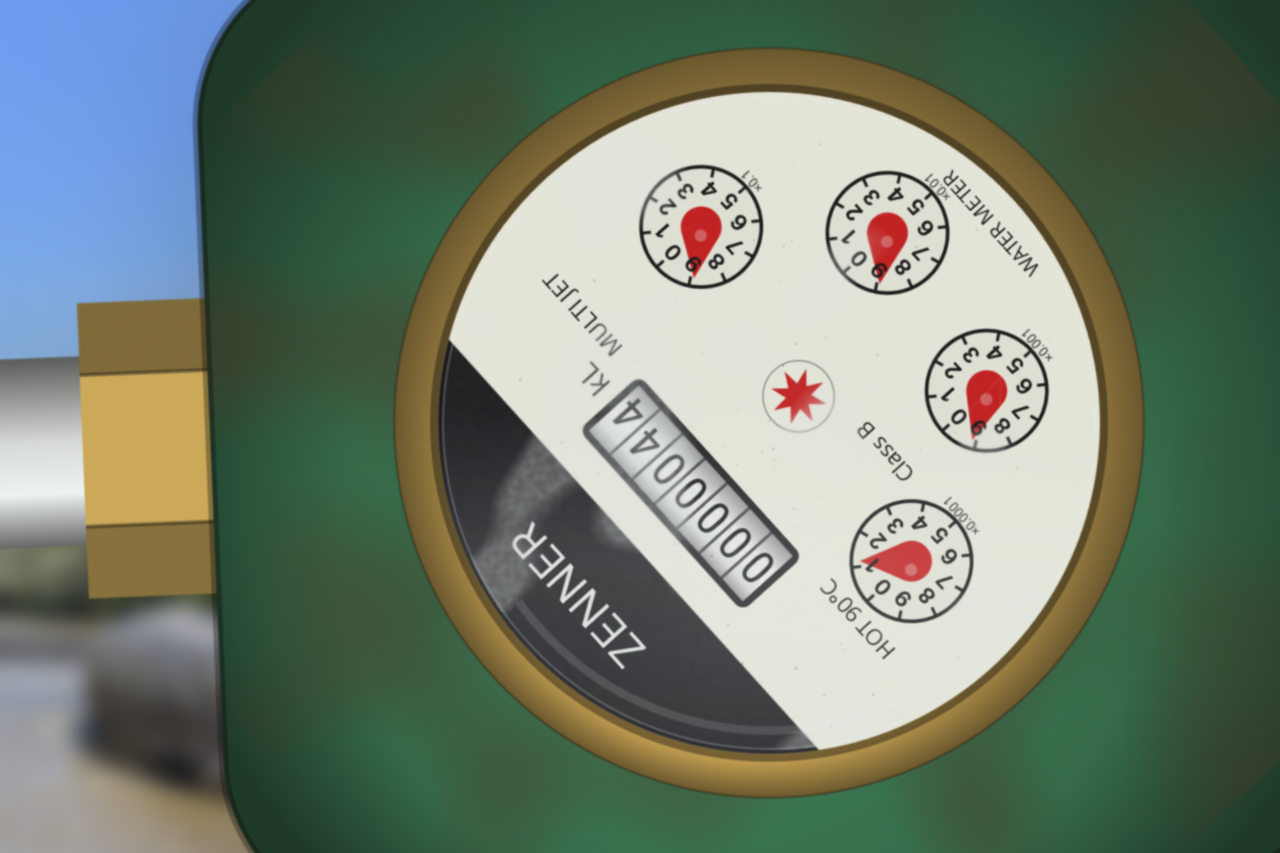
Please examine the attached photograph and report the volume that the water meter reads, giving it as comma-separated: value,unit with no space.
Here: 43.8891,kL
